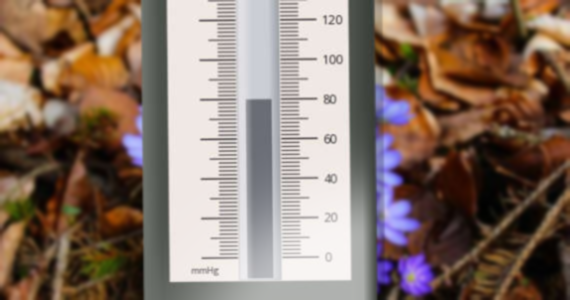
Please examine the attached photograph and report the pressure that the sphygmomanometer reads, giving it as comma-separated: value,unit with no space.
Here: 80,mmHg
